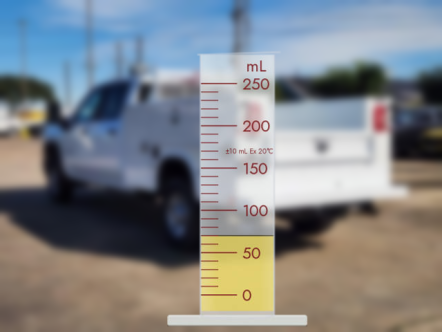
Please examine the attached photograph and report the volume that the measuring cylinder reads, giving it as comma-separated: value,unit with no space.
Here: 70,mL
